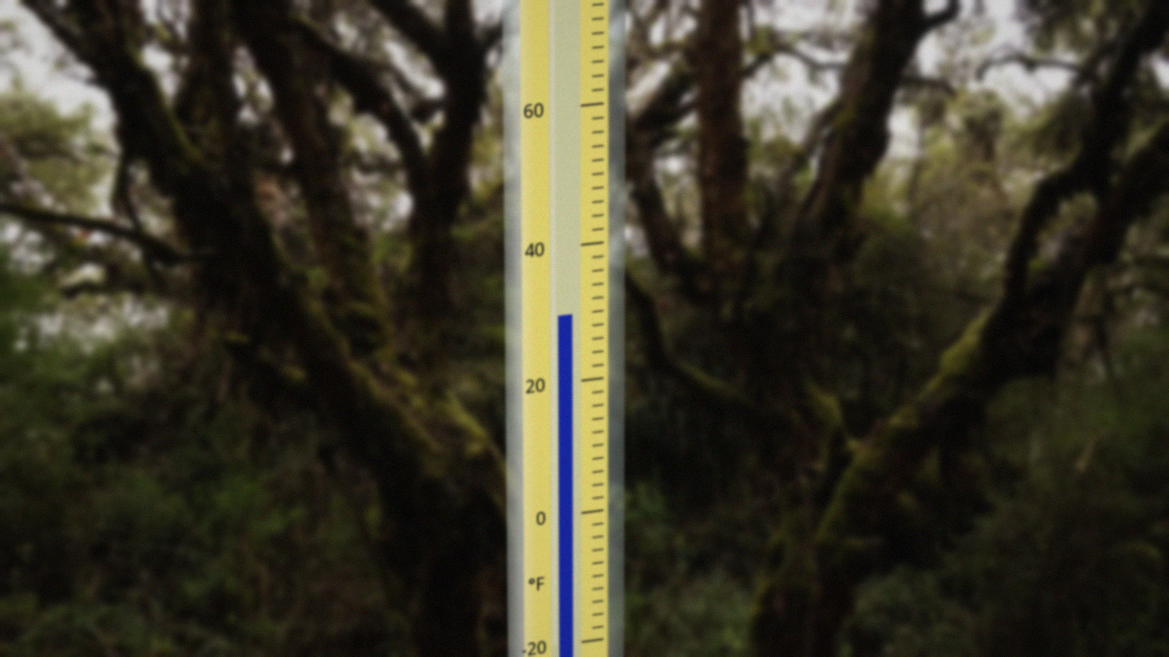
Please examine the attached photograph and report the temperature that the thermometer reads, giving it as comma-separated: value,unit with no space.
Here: 30,°F
